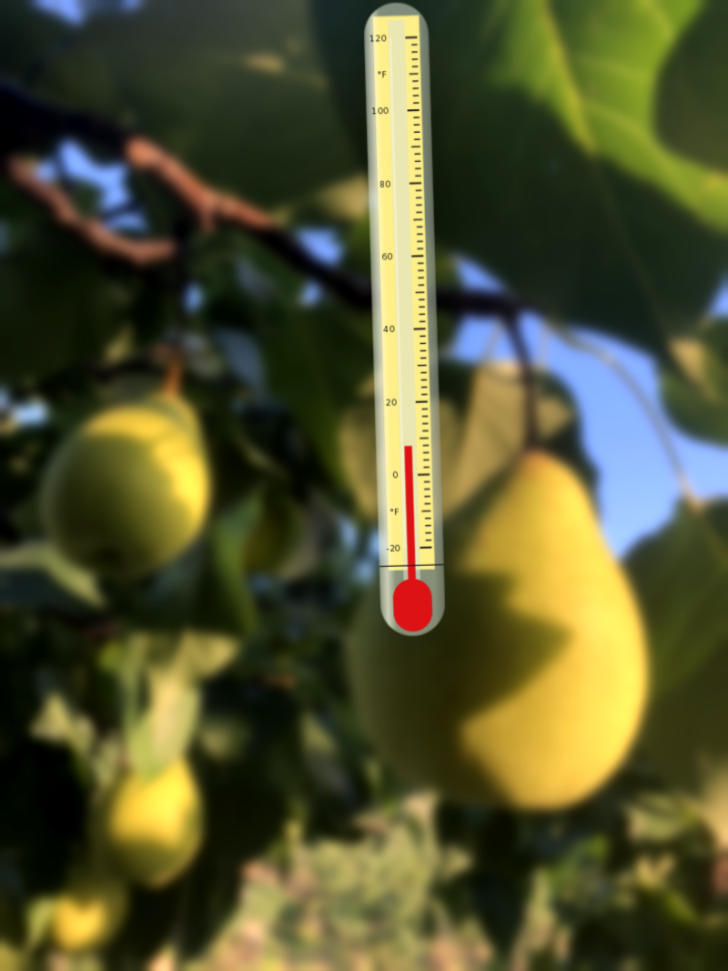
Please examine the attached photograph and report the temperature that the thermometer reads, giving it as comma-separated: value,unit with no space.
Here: 8,°F
